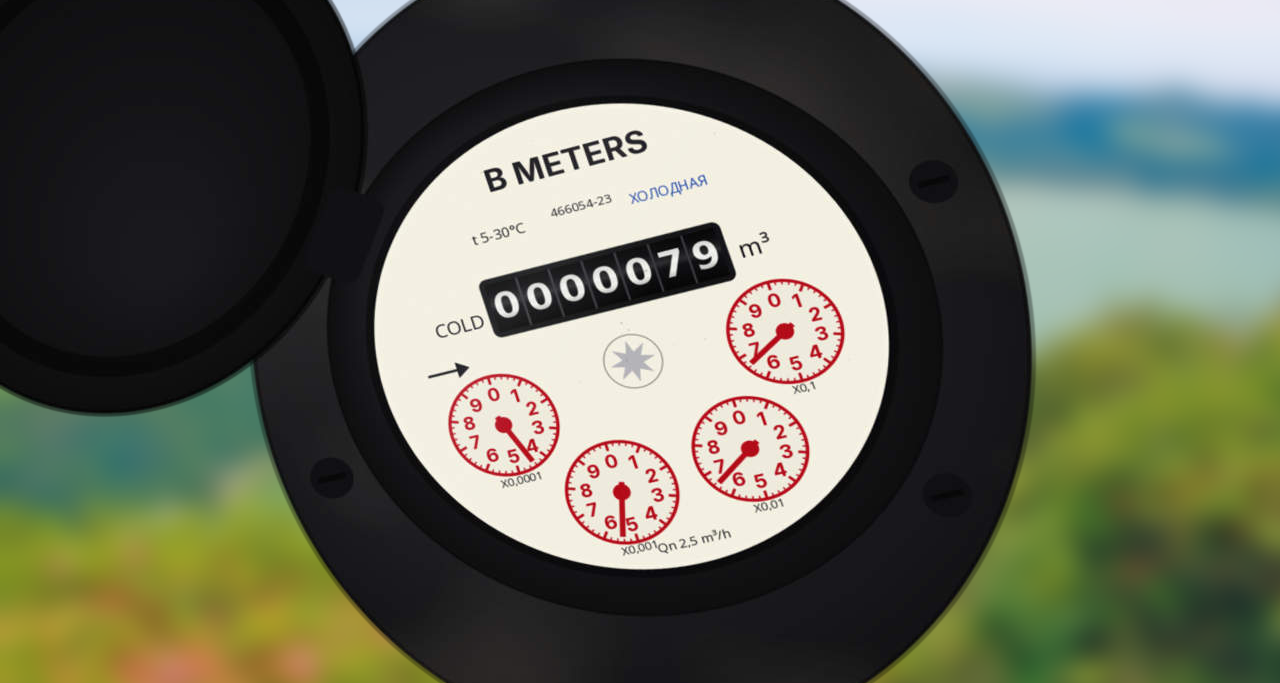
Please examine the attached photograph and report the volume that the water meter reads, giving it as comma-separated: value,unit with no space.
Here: 79.6654,m³
